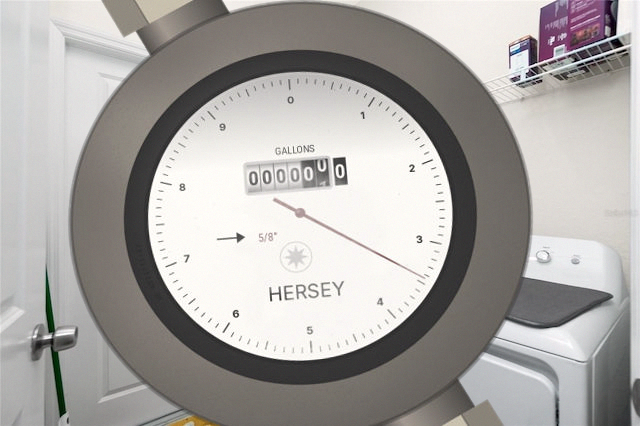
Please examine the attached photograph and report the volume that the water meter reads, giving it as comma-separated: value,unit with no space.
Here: 3.4,gal
